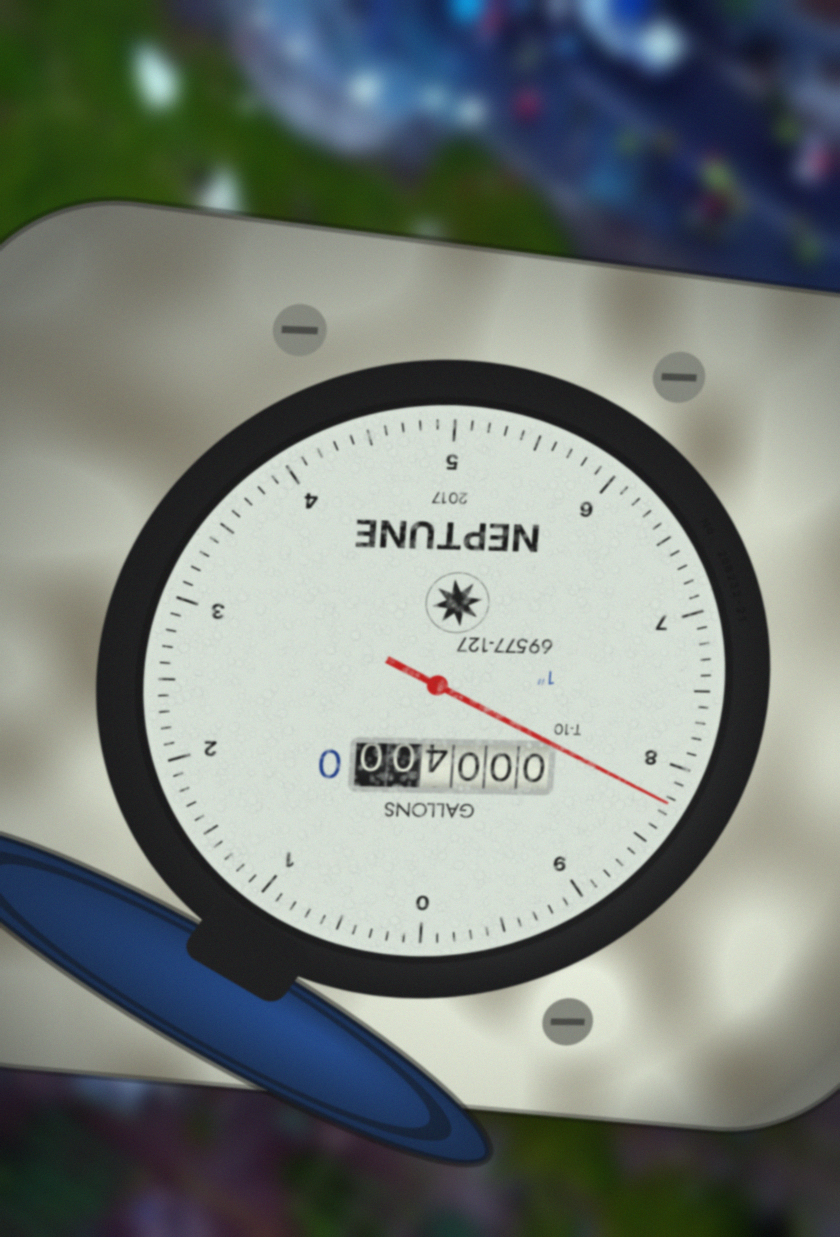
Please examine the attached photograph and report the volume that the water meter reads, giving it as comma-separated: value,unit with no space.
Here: 3998.2,gal
